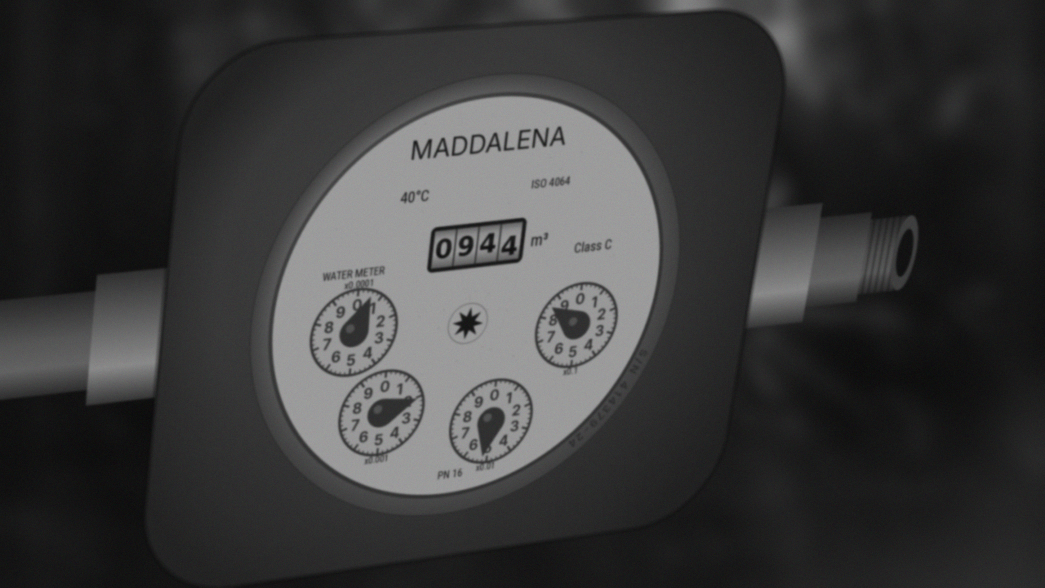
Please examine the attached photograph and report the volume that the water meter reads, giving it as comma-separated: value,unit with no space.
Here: 943.8520,m³
